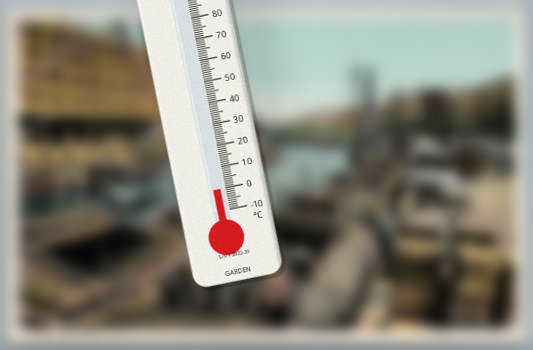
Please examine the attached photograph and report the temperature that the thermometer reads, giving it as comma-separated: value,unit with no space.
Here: 0,°C
